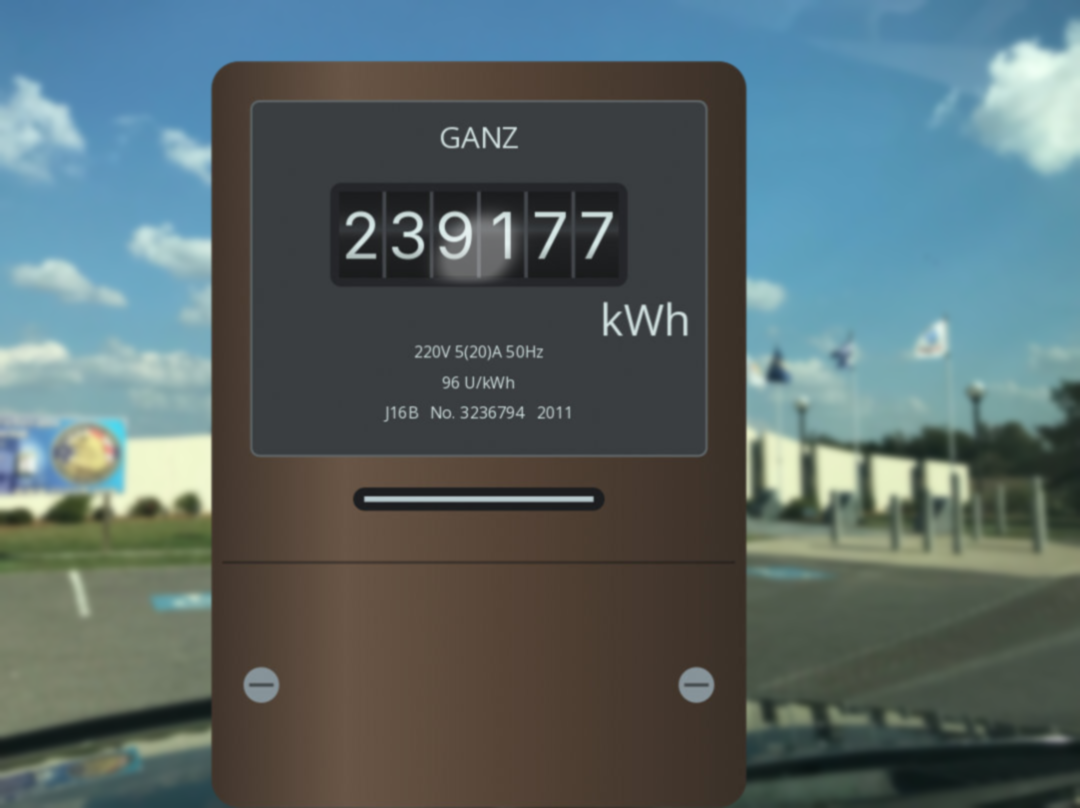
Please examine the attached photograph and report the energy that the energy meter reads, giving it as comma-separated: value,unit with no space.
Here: 239177,kWh
